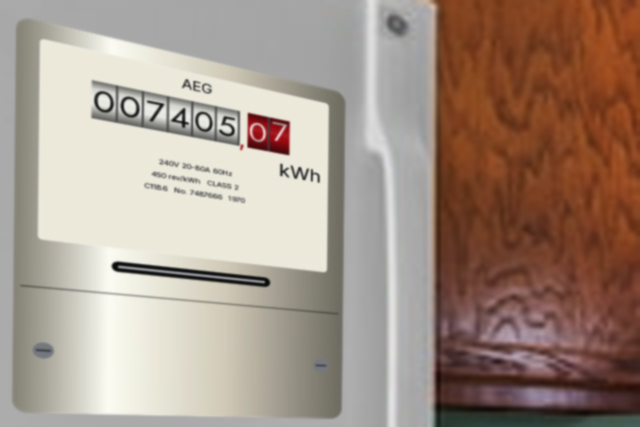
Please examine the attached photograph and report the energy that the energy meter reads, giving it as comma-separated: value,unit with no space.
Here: 7405.07,kWh
